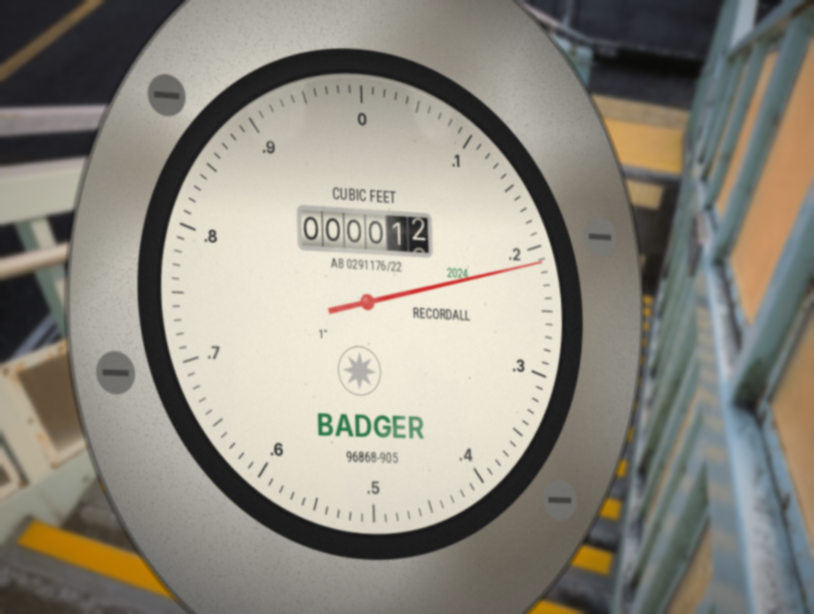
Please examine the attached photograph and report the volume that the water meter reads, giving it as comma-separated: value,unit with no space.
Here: 12.21,ft³
